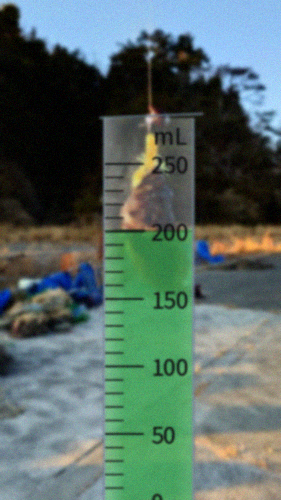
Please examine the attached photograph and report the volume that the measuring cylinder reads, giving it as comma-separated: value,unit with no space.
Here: 200,mL
